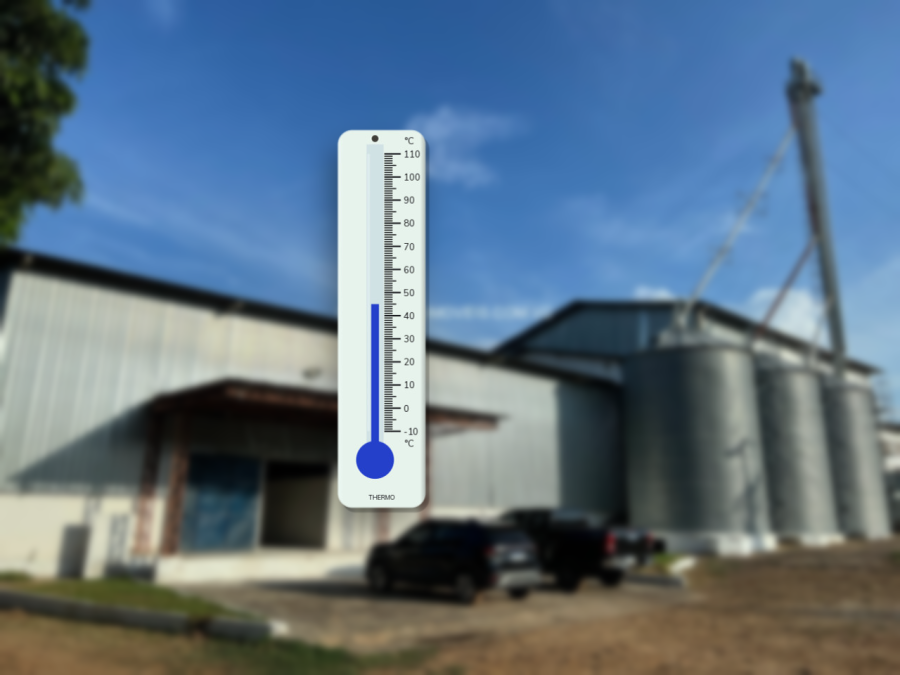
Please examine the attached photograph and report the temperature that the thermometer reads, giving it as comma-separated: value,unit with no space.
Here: 45,°C
